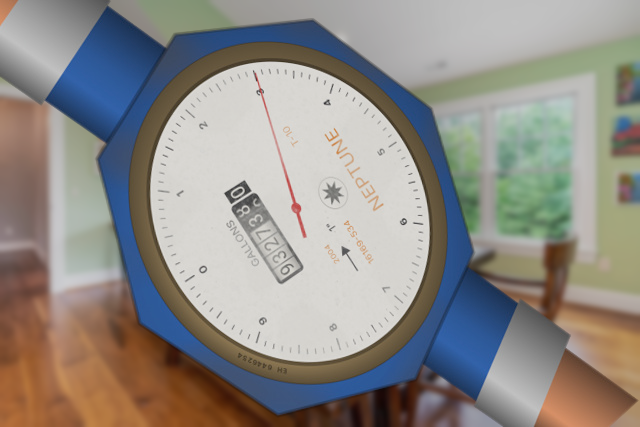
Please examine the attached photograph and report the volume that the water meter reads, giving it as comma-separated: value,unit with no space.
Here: 9327383.0,gal
